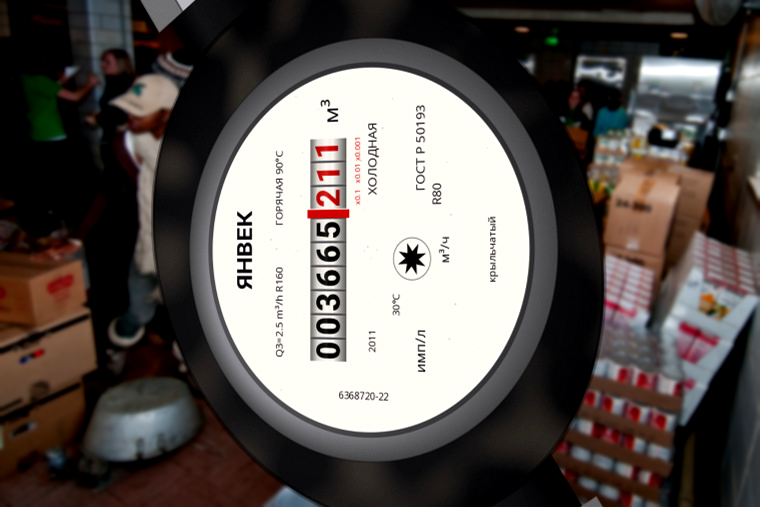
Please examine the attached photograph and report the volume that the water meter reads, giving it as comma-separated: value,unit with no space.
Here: 3665.211,m³
